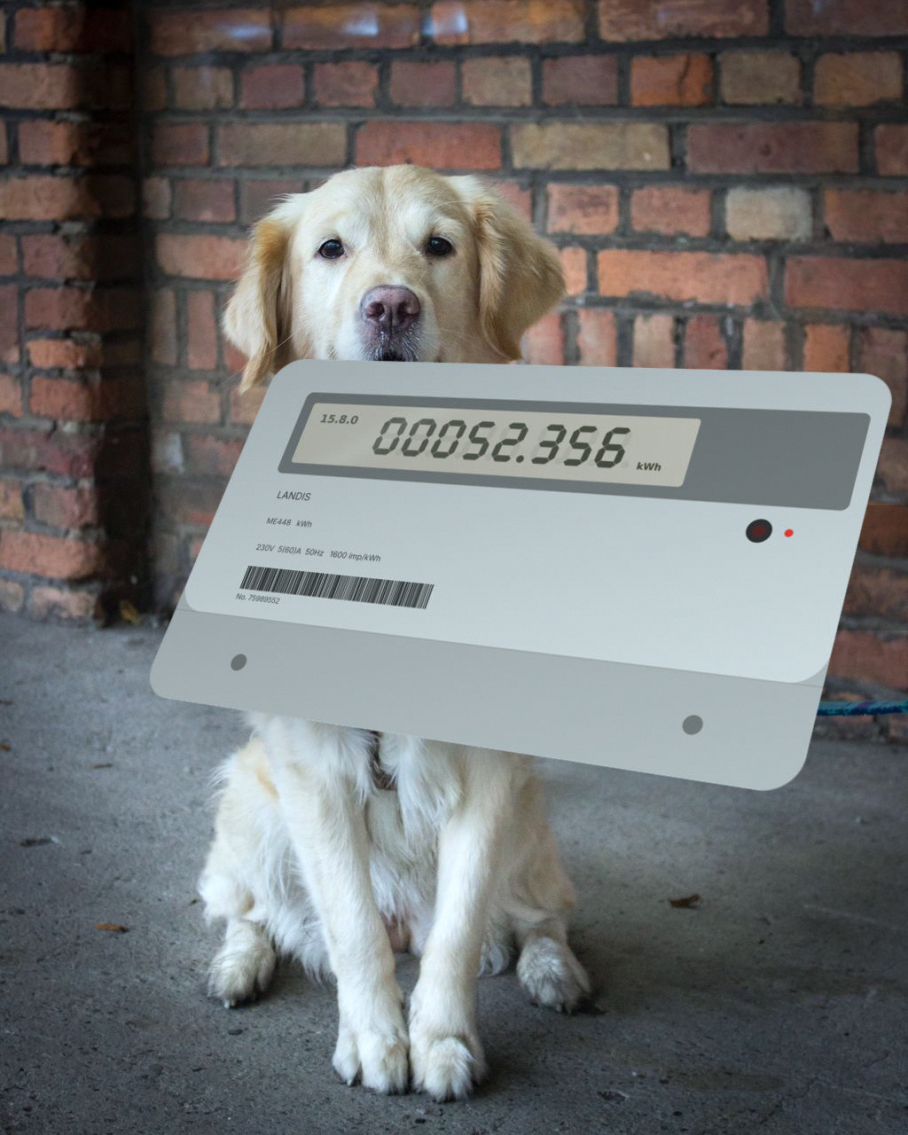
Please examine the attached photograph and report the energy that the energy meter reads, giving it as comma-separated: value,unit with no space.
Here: 52.356,kWh
